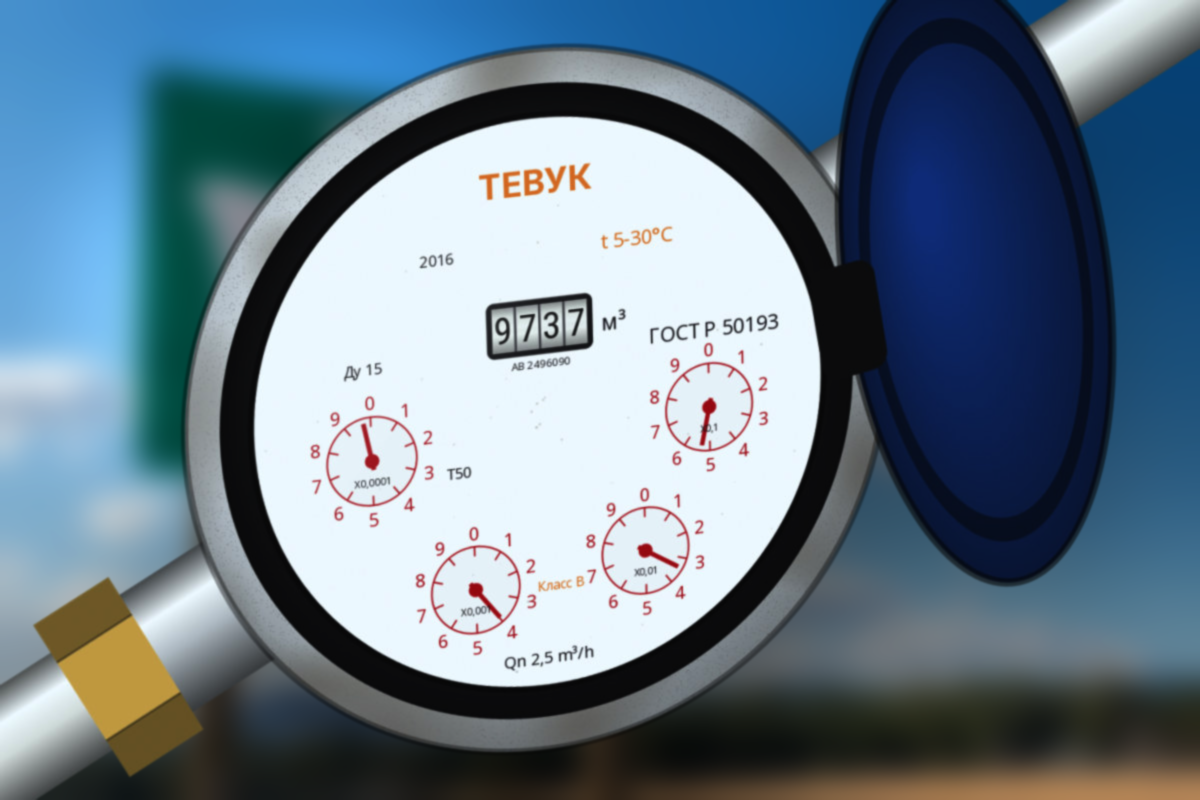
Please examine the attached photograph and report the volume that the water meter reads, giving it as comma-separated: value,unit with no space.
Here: 9737.5339,m³
